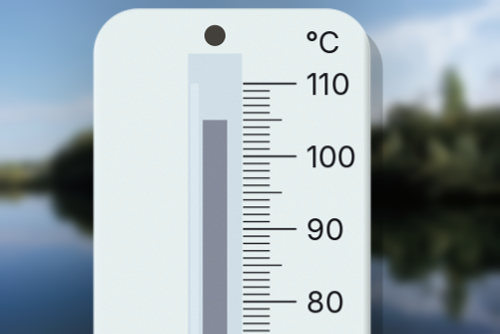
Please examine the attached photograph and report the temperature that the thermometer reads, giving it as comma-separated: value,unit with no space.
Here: 105,°C
